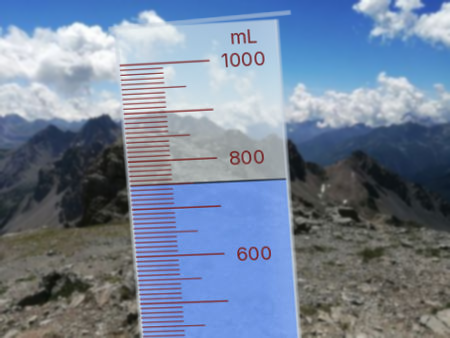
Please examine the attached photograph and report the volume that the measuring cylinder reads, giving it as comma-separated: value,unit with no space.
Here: 750,mL
